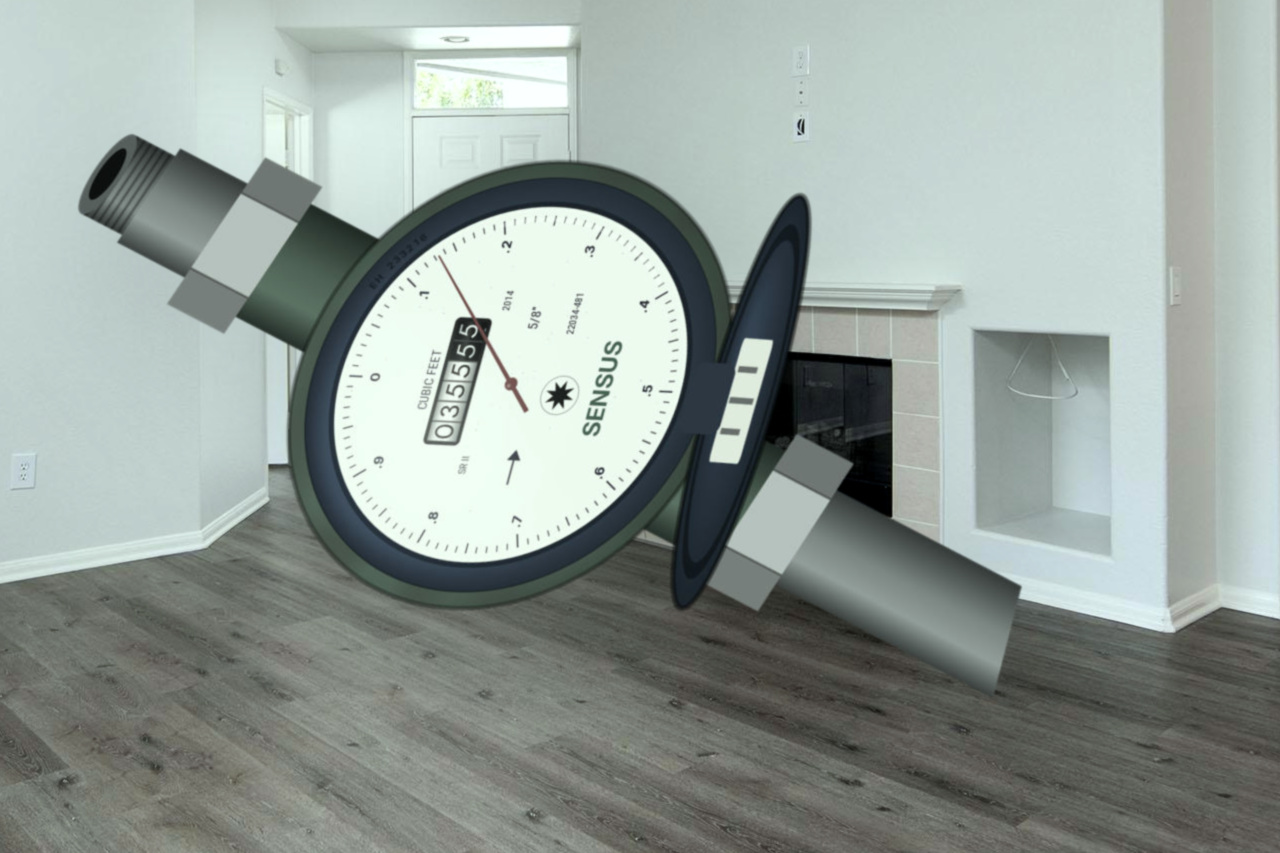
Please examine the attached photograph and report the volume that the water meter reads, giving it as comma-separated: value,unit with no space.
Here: 35555.13,ft³
